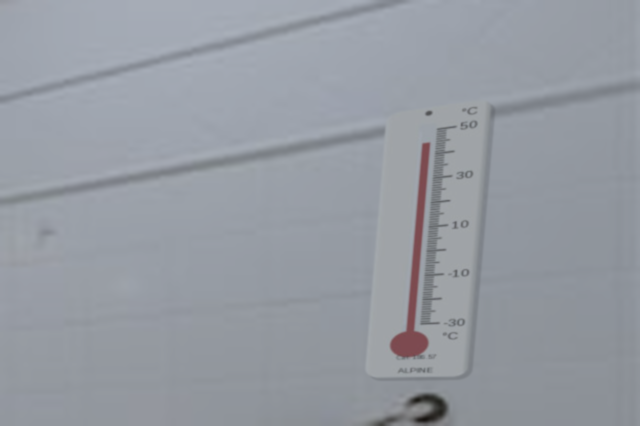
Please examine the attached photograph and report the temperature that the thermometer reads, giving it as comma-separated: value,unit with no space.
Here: 45,°C
